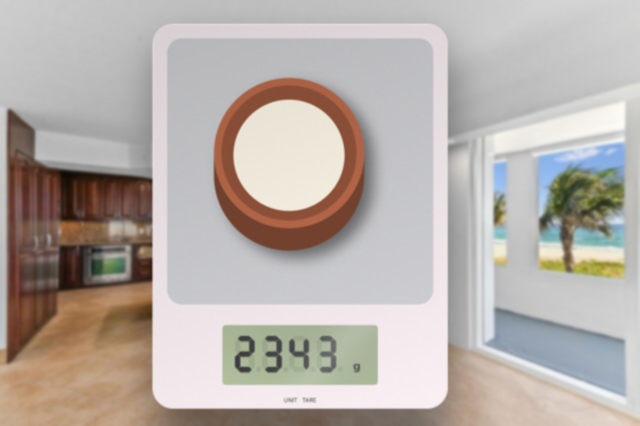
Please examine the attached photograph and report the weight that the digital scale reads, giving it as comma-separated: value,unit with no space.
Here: 2343,g
